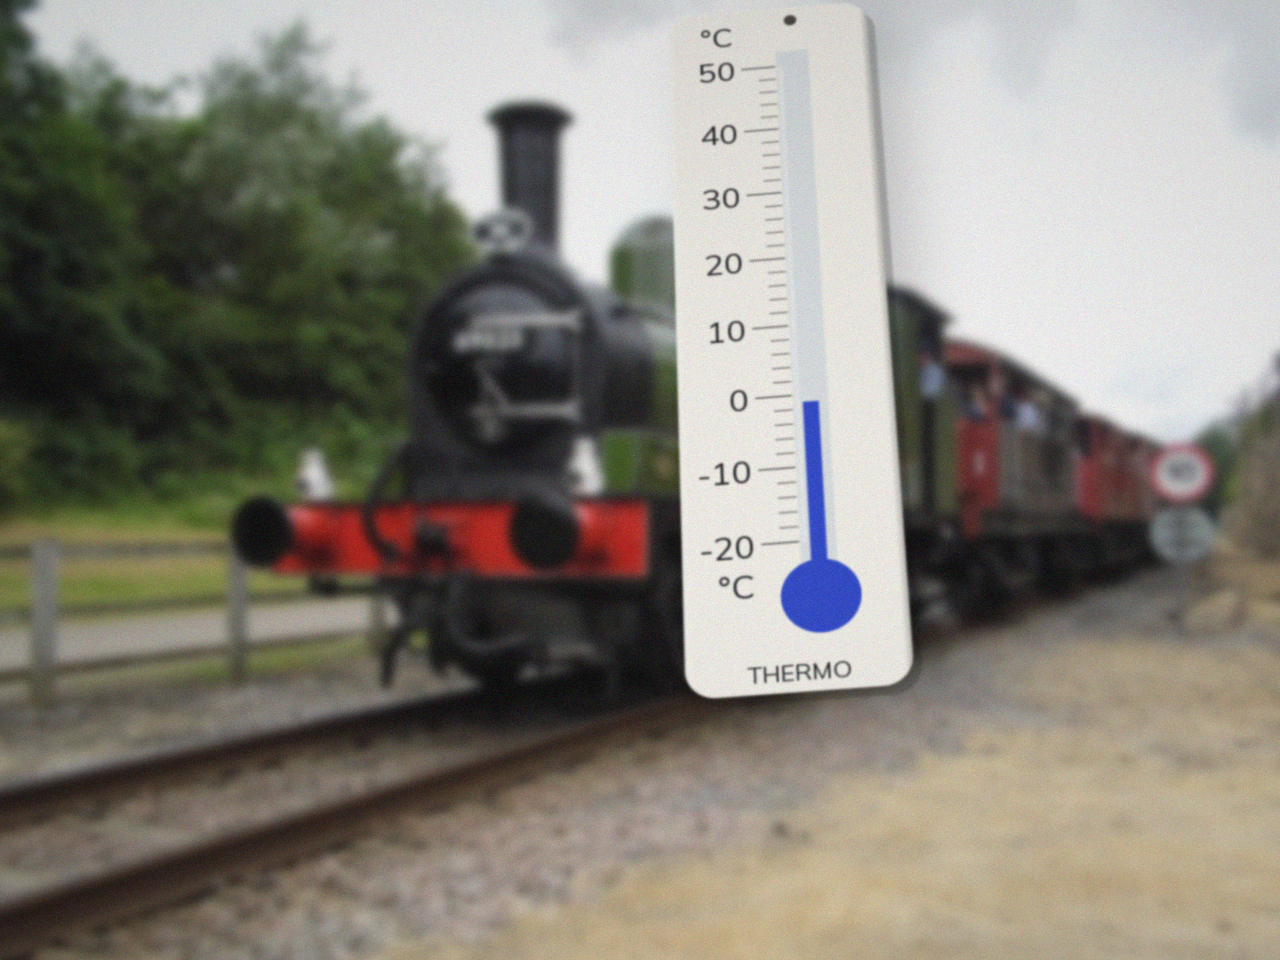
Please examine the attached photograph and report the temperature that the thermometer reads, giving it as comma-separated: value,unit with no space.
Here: -1,°C
